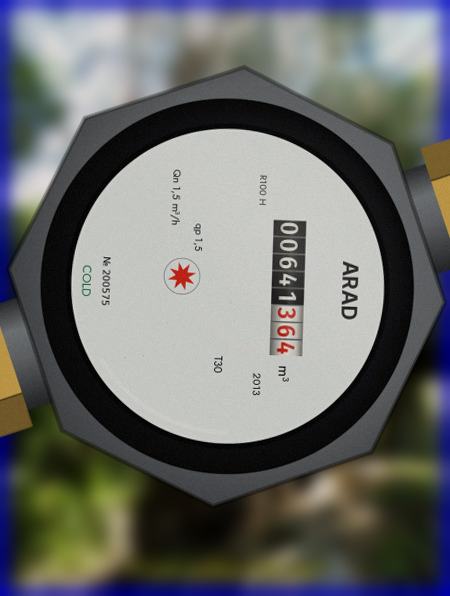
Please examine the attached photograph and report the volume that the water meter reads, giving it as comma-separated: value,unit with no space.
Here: 641.364,m³
